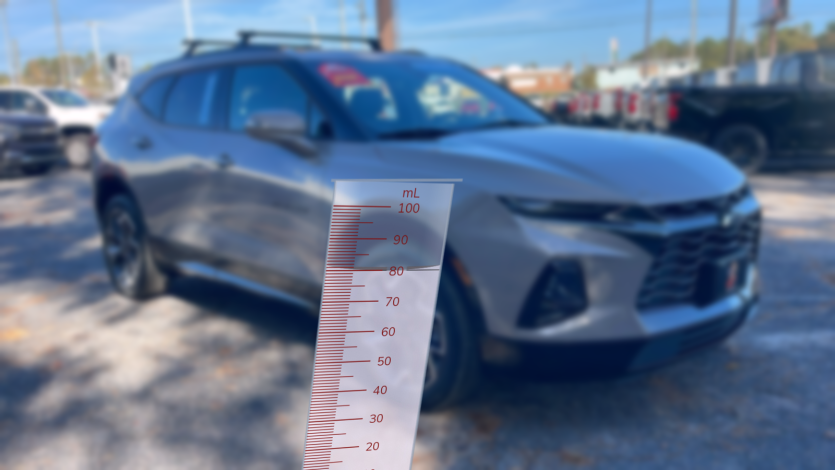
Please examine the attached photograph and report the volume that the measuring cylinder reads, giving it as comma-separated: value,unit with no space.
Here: 80,mL
